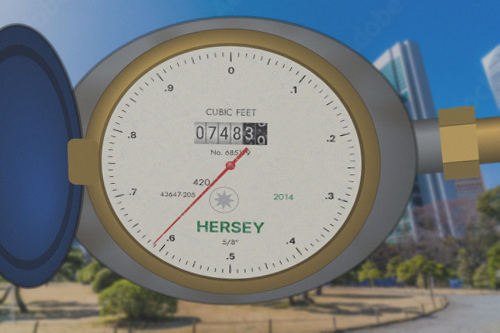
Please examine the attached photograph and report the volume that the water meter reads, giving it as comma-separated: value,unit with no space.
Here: 74838.61,ft³
